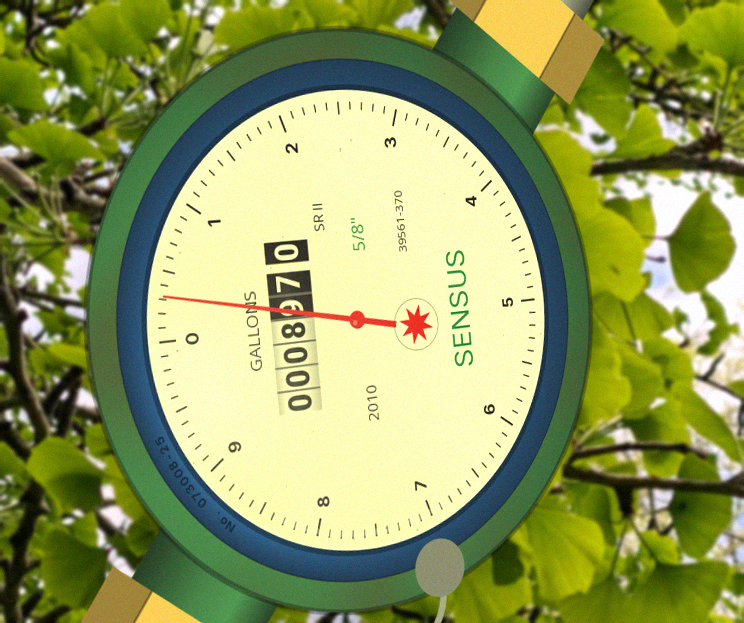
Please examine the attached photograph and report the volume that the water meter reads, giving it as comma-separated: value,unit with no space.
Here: 8970.3,gal
